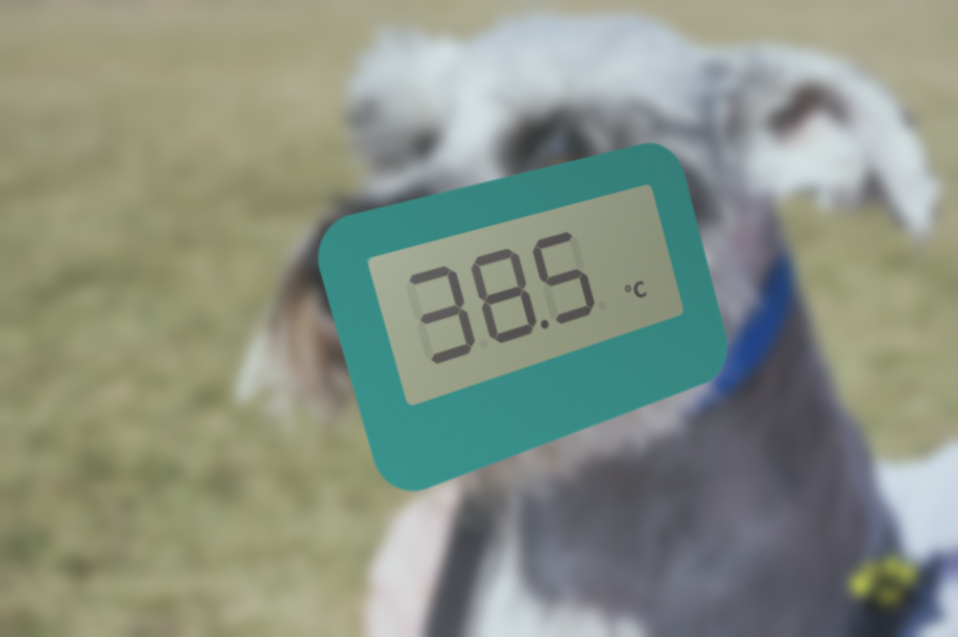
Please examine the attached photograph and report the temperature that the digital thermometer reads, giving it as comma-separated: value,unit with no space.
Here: 38.5,°C
